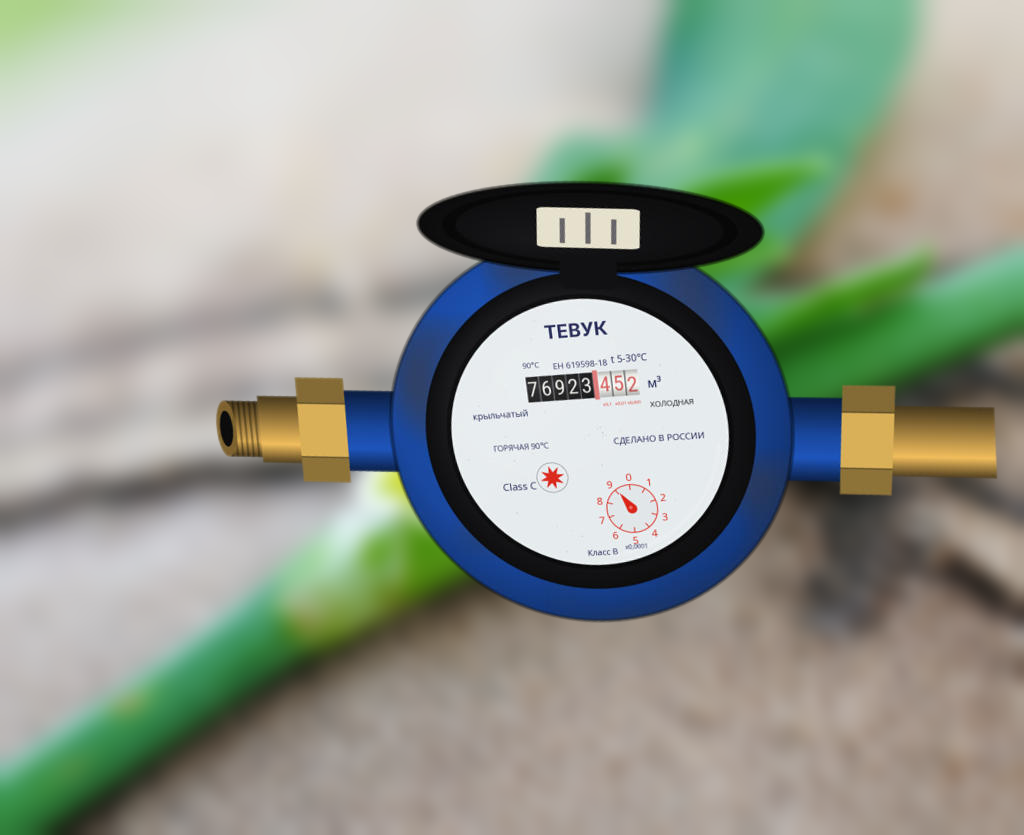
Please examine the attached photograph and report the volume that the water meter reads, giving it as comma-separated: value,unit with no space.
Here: 76923.4519,m³
